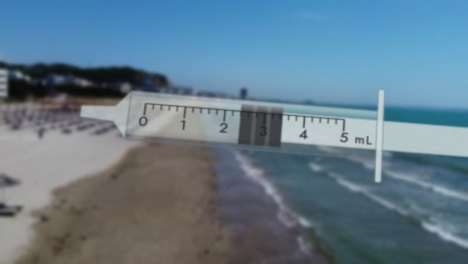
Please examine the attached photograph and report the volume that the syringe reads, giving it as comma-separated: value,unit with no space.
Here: 2.4,mL
